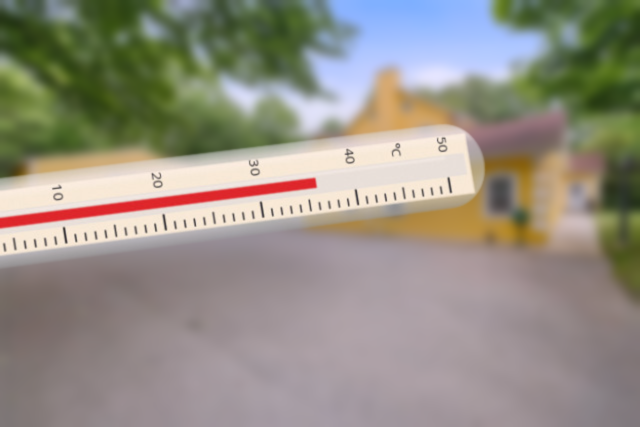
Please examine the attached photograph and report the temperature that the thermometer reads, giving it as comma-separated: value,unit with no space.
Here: 36,°C
